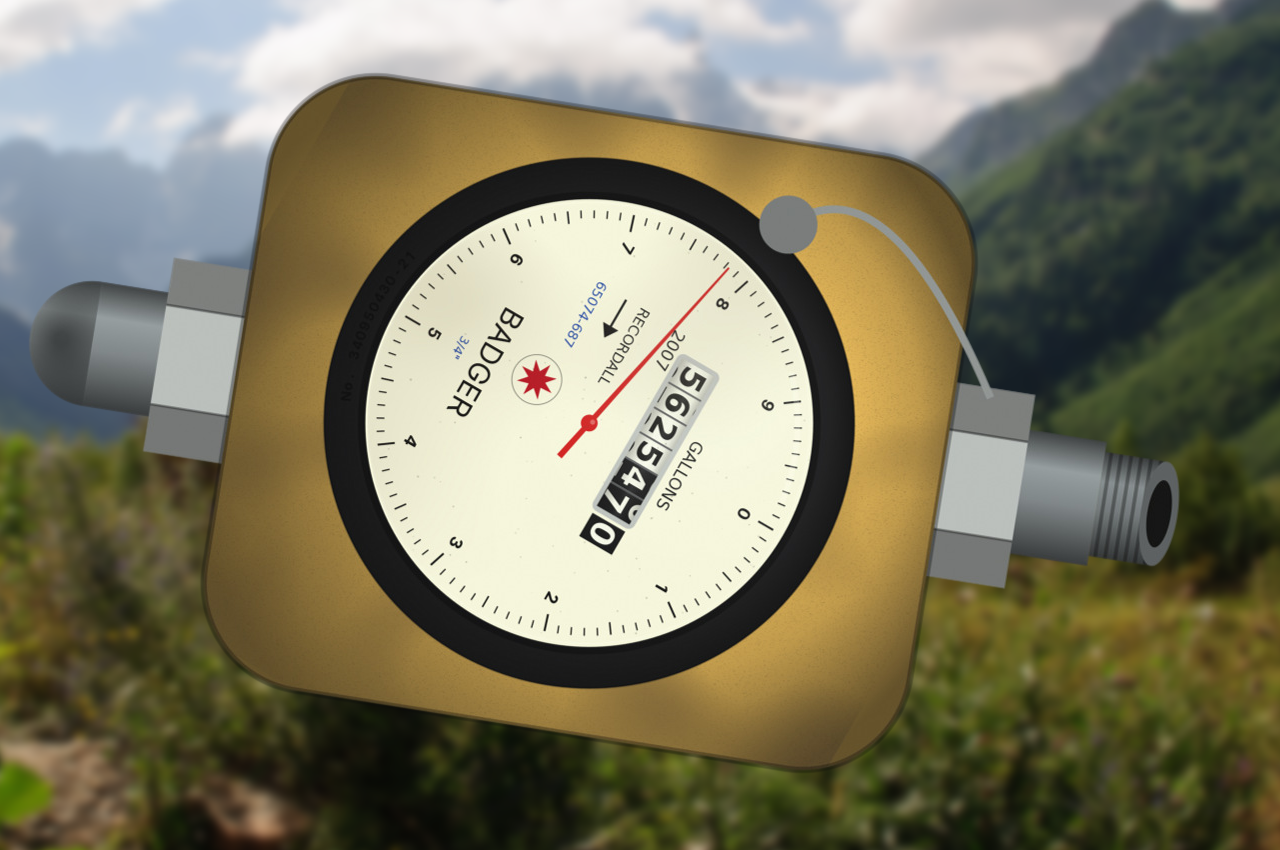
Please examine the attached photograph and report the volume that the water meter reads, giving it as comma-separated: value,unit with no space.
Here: 5625467.8,gal
